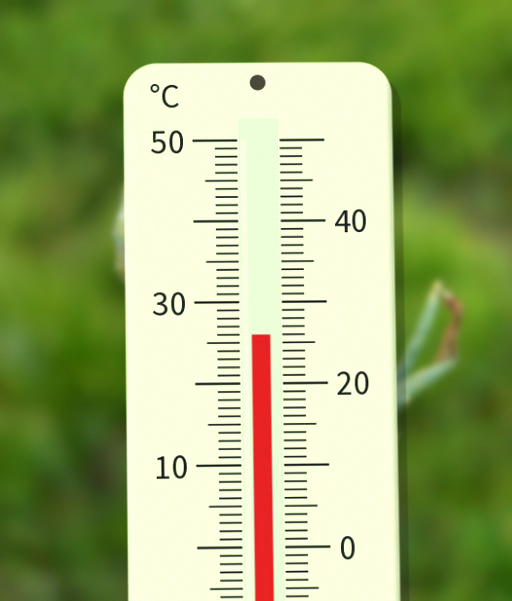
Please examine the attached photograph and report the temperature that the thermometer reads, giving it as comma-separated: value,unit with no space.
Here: 26,°C
